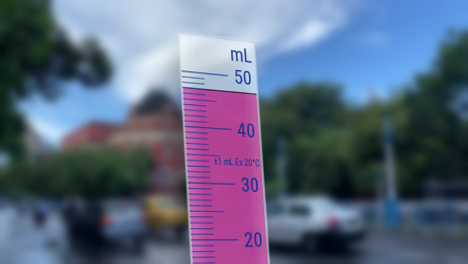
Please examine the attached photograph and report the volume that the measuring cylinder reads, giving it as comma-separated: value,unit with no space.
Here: 47,mL
